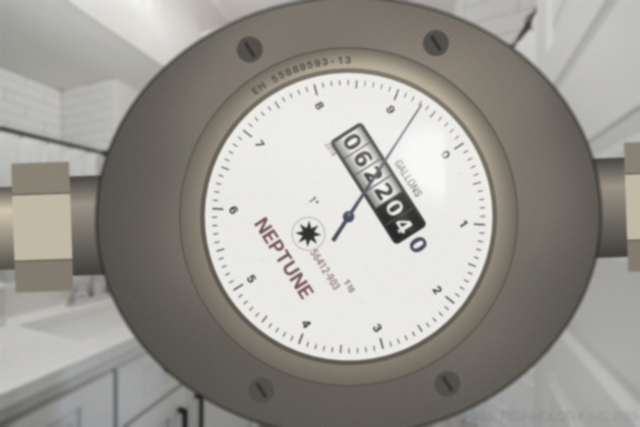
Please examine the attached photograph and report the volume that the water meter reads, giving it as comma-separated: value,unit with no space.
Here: 622039.3,gal
